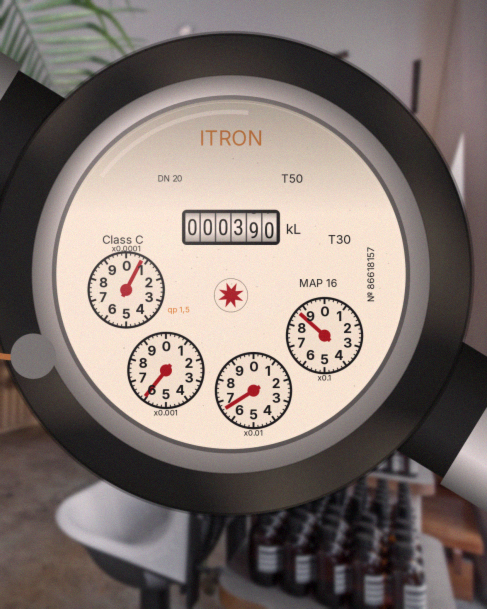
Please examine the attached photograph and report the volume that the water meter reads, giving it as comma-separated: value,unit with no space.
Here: 389.8660,kL
